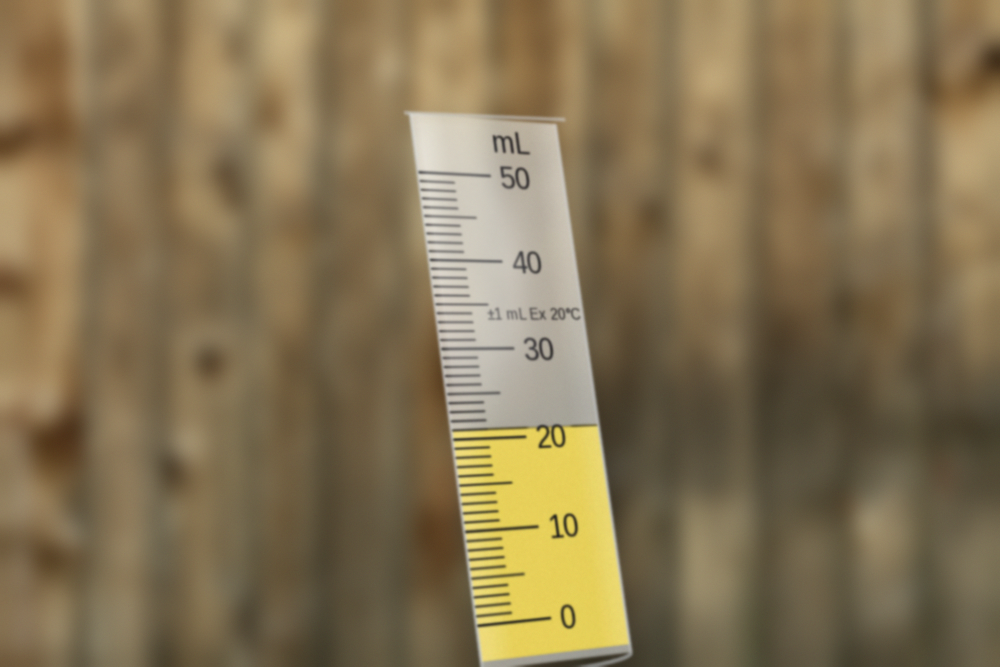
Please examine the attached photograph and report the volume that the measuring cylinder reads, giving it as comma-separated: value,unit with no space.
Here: 21,mL
